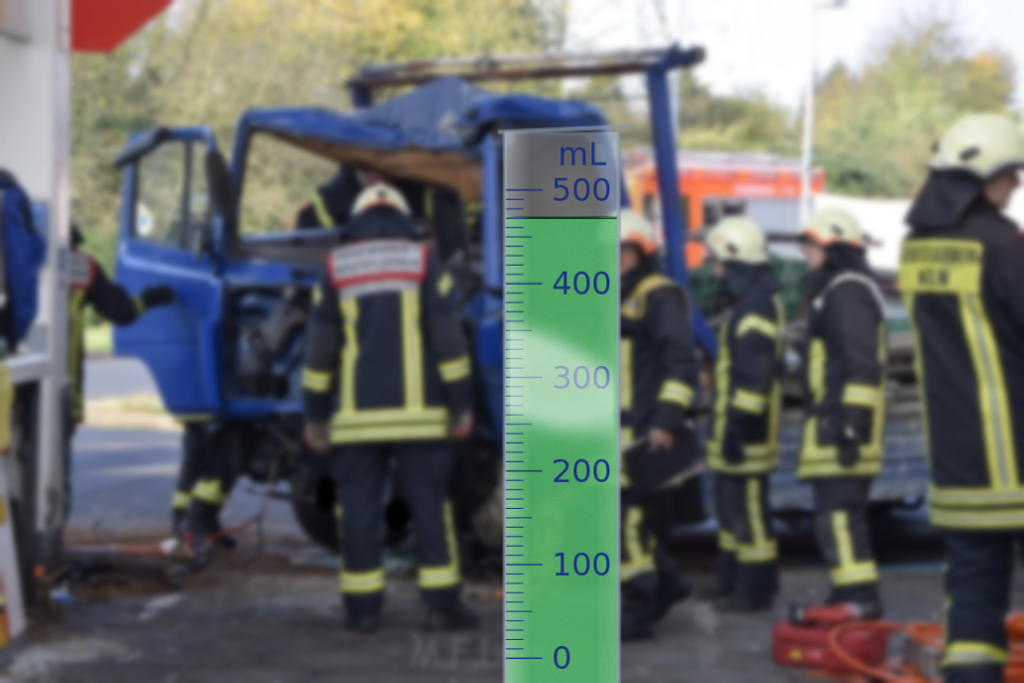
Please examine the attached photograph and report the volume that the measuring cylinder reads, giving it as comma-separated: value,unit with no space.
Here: 470,mL
